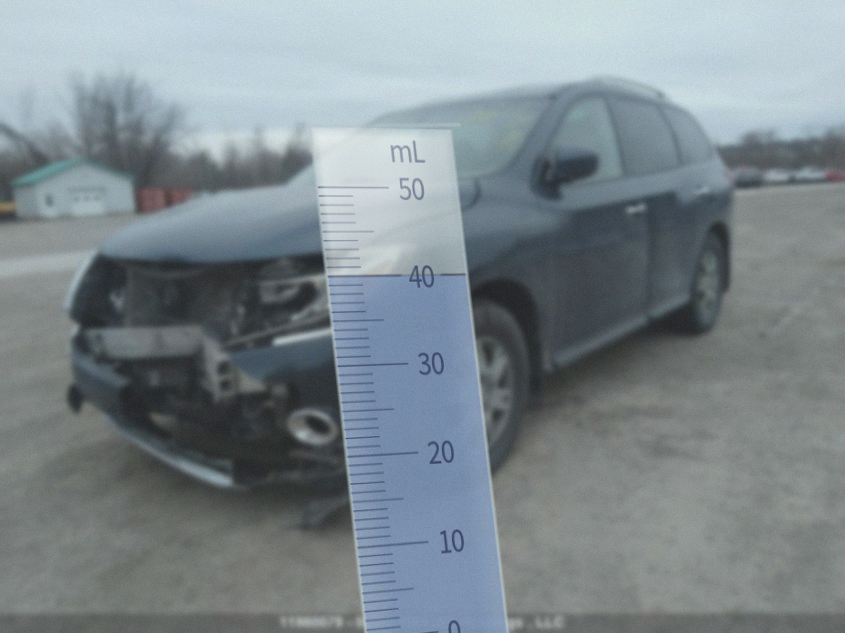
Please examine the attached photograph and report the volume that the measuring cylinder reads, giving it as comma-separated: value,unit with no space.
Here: 40,mL
